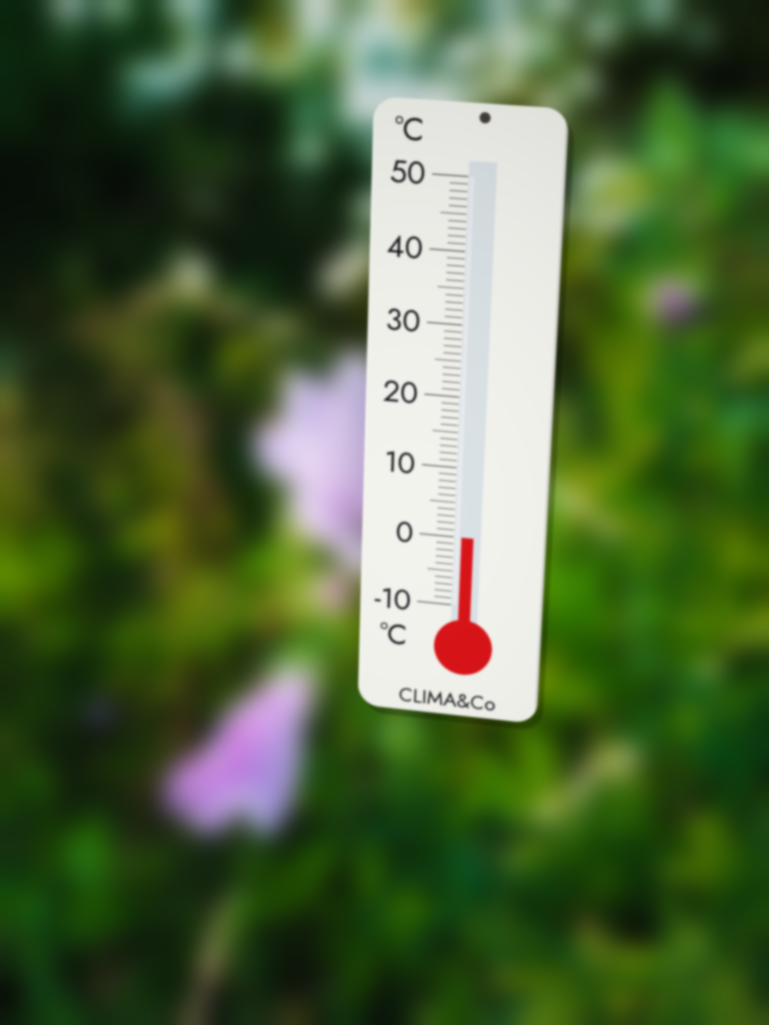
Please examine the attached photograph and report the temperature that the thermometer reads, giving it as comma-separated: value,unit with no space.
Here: 0,°C
